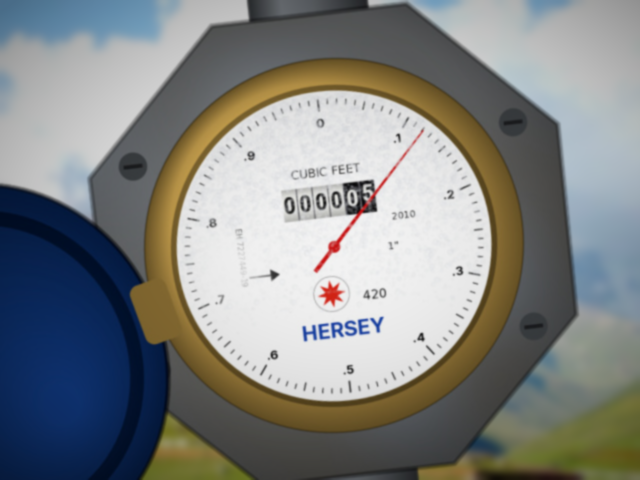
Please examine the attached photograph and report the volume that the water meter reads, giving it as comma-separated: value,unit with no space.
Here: 5.12,ft³
